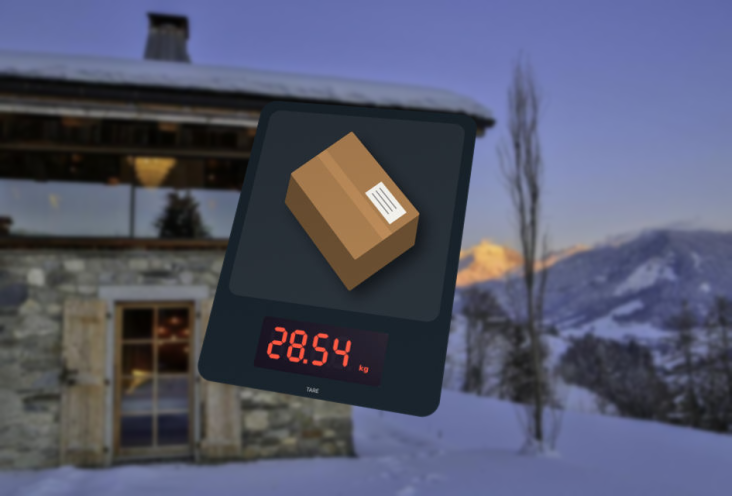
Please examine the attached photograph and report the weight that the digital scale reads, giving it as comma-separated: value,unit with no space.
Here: 28.54,kg
